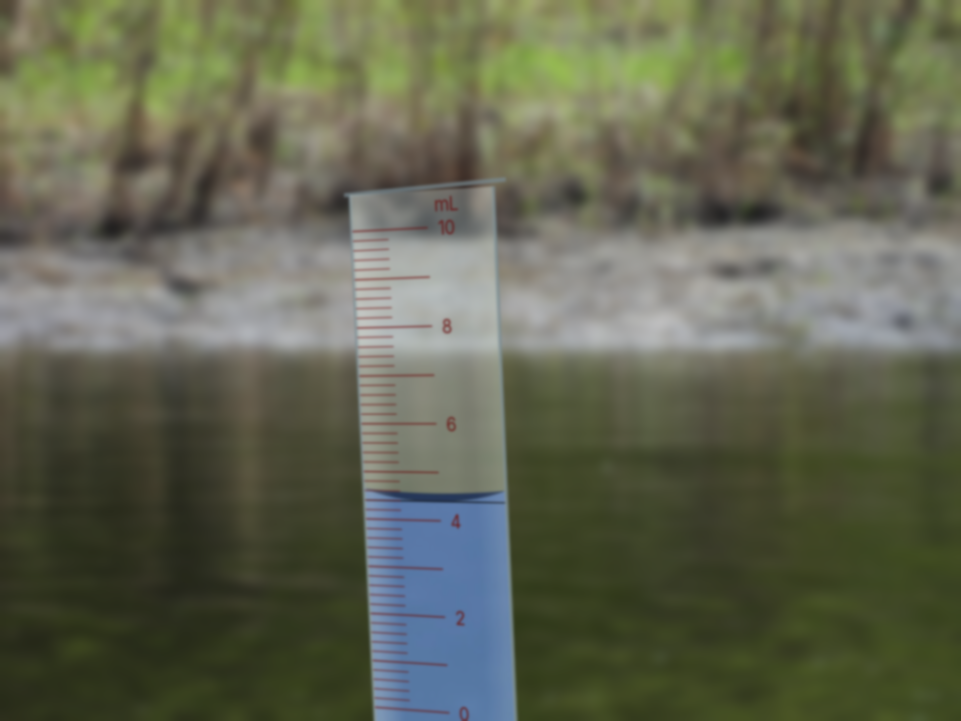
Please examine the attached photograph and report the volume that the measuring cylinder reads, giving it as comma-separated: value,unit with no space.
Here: 4.4,mL
